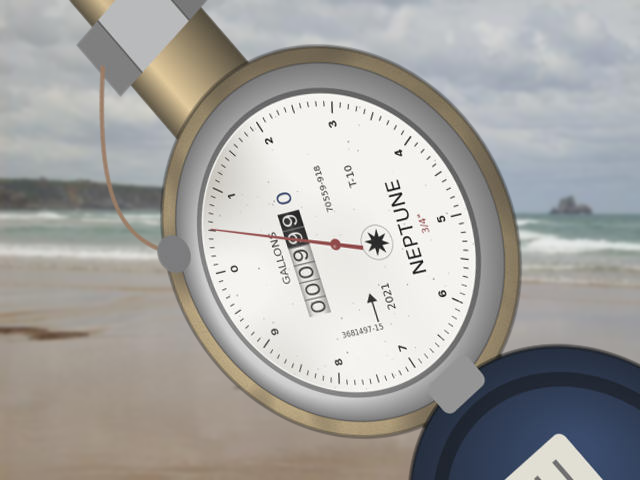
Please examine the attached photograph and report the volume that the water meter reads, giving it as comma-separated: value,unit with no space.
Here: 9990.5,gal
